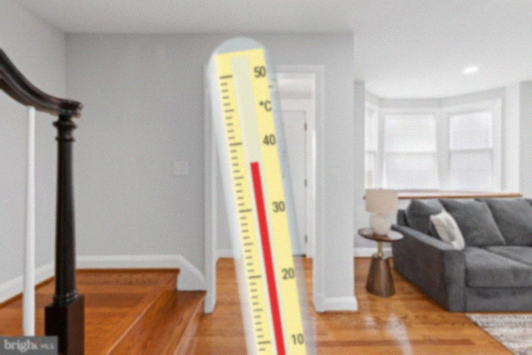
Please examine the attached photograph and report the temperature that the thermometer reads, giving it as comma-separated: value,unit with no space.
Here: 37,°C
